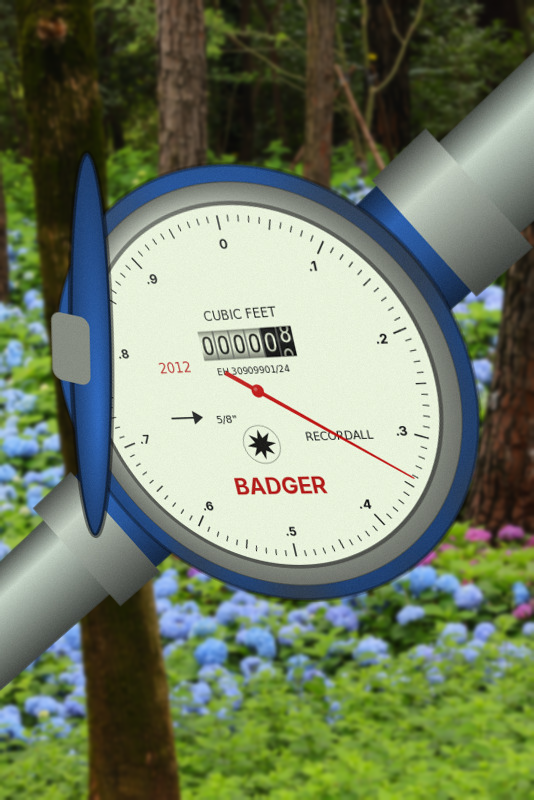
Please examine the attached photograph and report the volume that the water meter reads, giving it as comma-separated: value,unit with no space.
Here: 8.34,ft³
